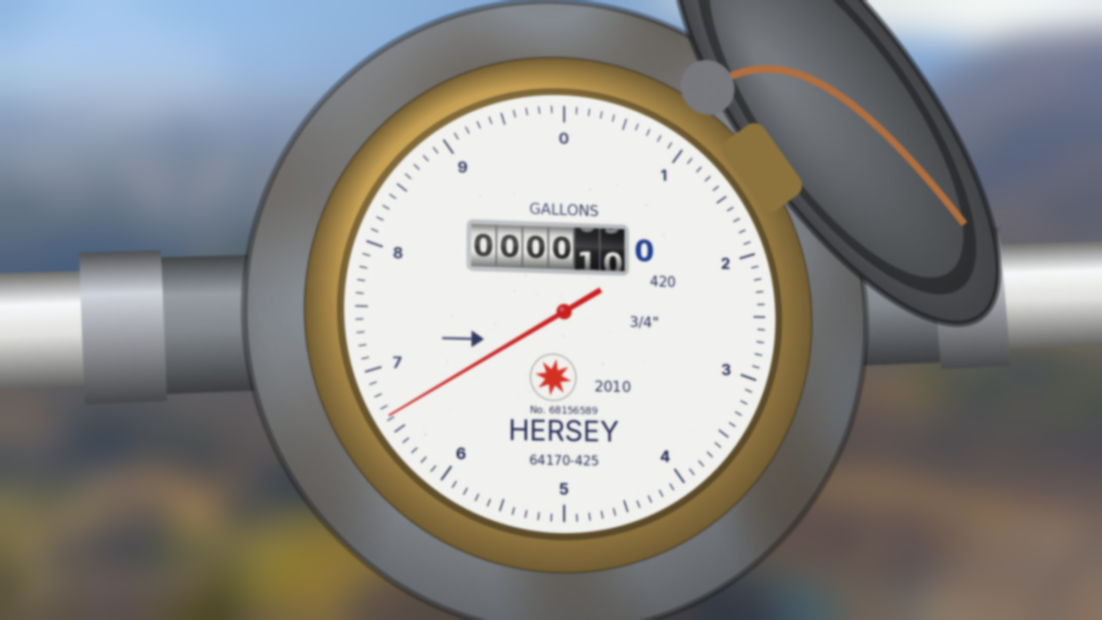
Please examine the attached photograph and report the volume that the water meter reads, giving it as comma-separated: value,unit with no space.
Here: 96.6,gal
